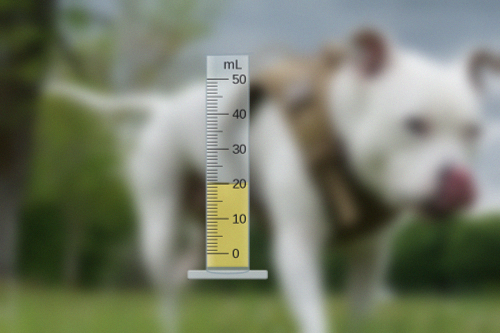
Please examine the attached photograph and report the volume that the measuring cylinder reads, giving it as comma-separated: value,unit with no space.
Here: 20,mL
